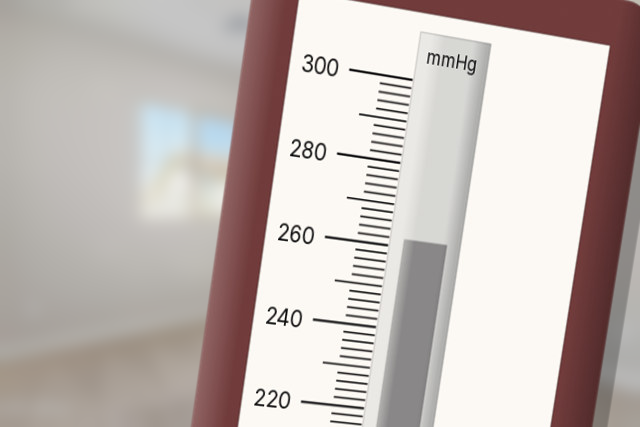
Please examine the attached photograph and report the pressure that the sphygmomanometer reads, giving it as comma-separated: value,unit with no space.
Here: 262,mmHg
